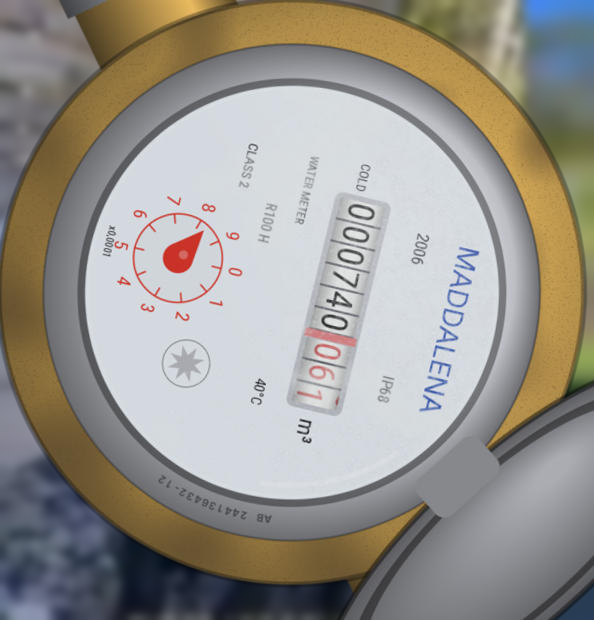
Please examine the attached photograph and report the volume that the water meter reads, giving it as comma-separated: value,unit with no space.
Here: 740.0608,m³
